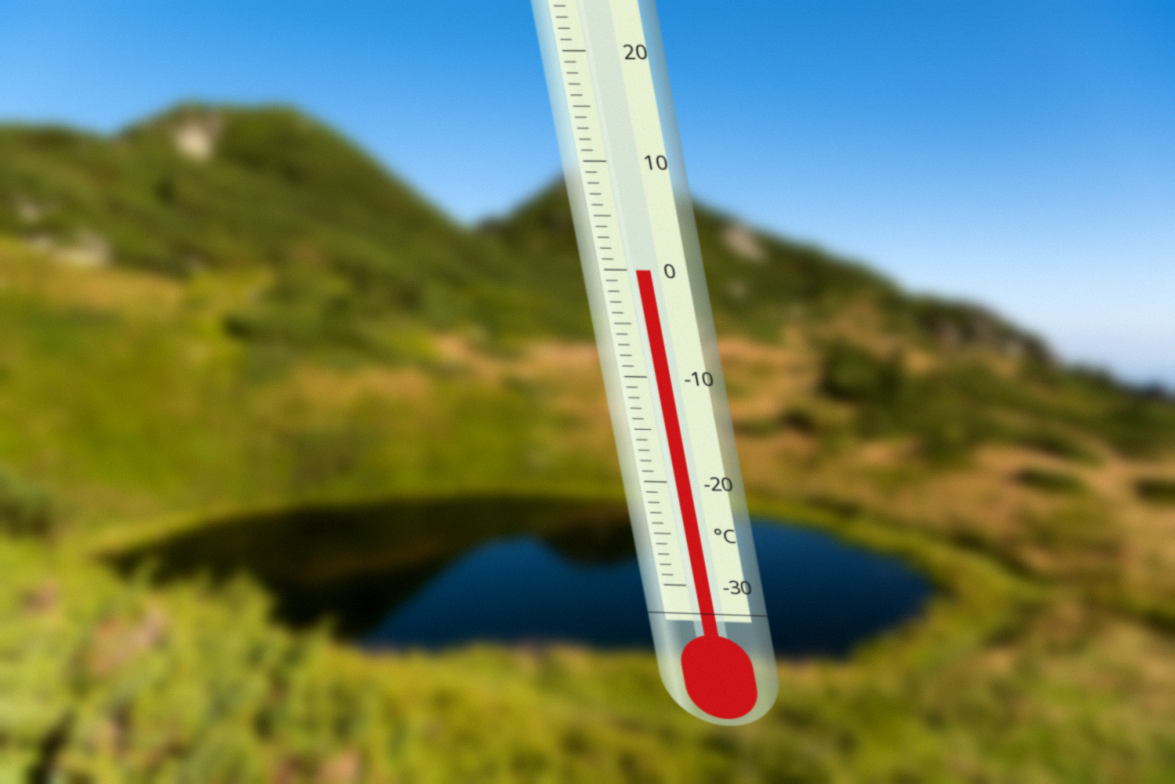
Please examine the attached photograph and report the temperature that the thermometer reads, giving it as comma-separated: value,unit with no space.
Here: 0,°C
